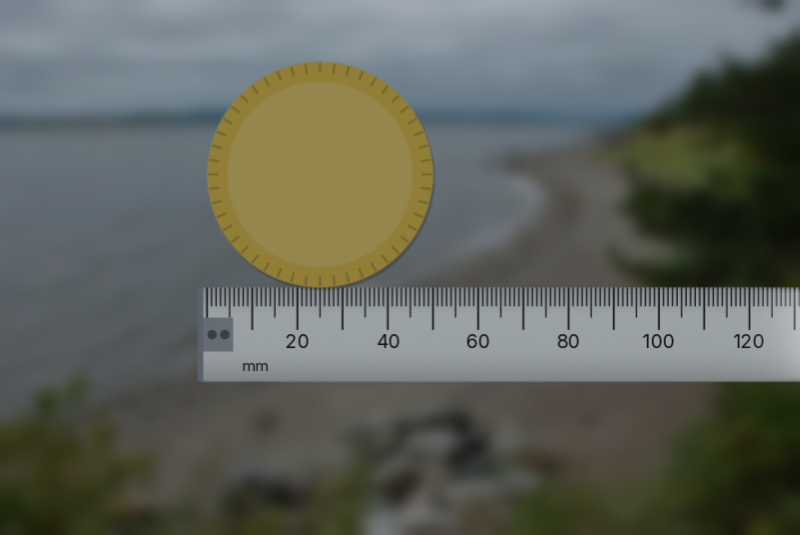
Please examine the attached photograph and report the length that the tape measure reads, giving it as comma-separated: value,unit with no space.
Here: 50,mm
